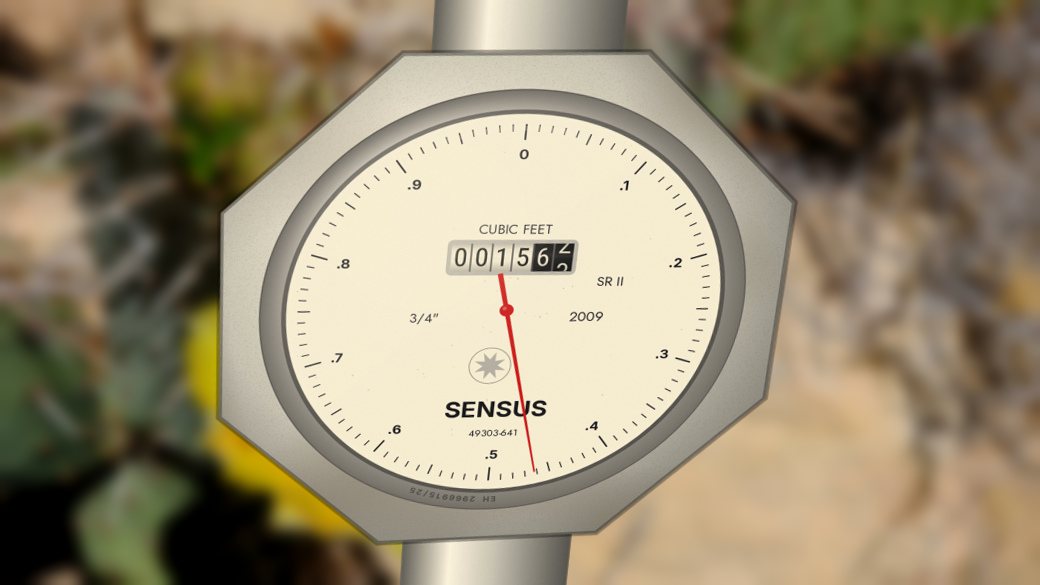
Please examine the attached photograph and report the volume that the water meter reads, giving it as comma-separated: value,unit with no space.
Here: 1562.46,ft³
